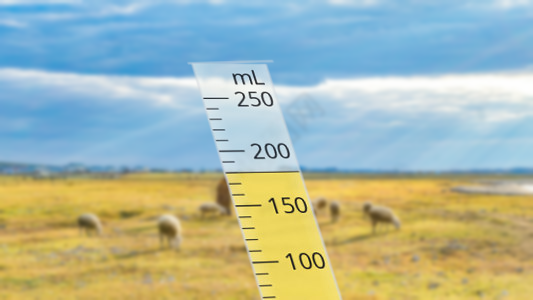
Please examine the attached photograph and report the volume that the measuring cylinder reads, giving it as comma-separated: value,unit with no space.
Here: 180,mL
